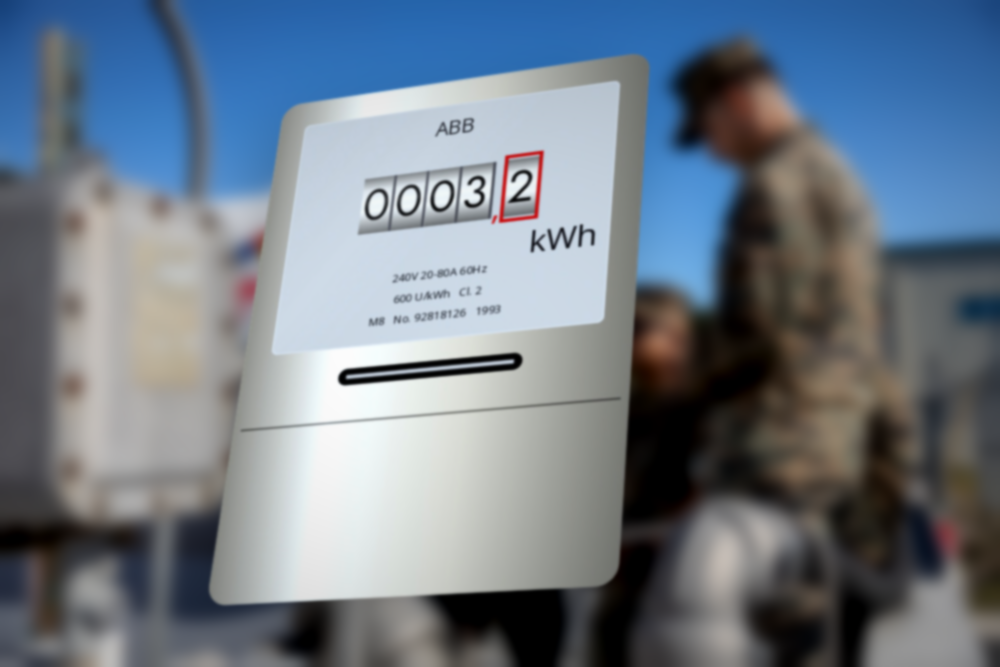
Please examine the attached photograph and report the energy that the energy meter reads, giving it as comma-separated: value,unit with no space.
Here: 3.2,kWh
